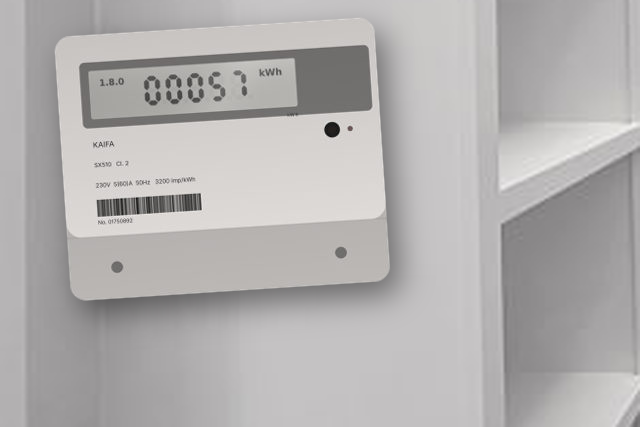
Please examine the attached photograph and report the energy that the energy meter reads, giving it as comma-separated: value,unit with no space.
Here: 57,kWh
